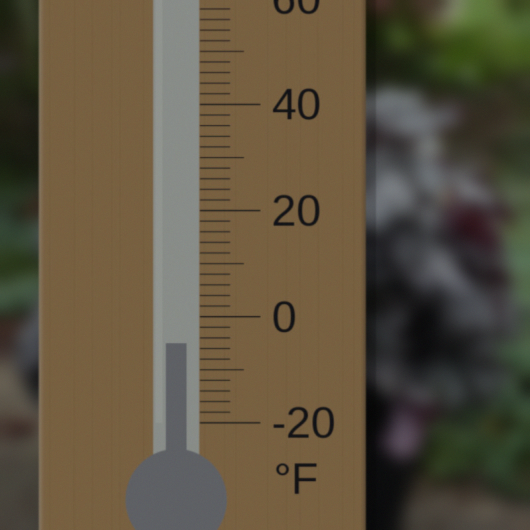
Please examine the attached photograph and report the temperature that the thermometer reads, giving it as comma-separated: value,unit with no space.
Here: -5,°F
